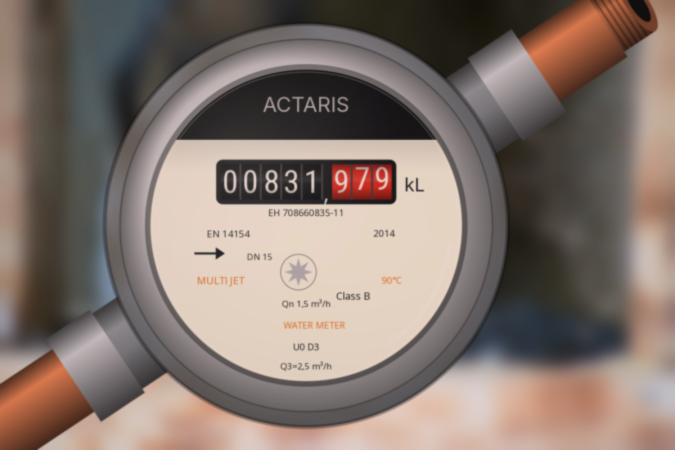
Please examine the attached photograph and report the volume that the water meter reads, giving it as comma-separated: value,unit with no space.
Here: 831.979,kL
